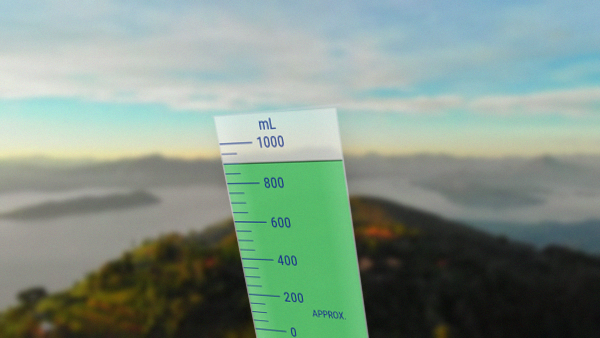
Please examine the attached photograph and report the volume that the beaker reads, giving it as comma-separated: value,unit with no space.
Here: 900,mL
